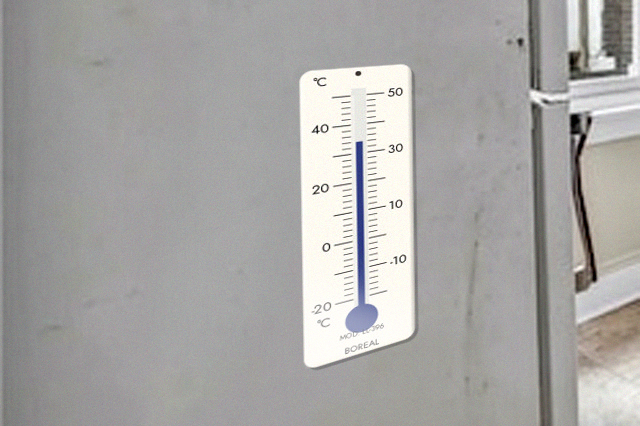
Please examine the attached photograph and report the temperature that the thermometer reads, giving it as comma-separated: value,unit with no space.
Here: 34,°C
